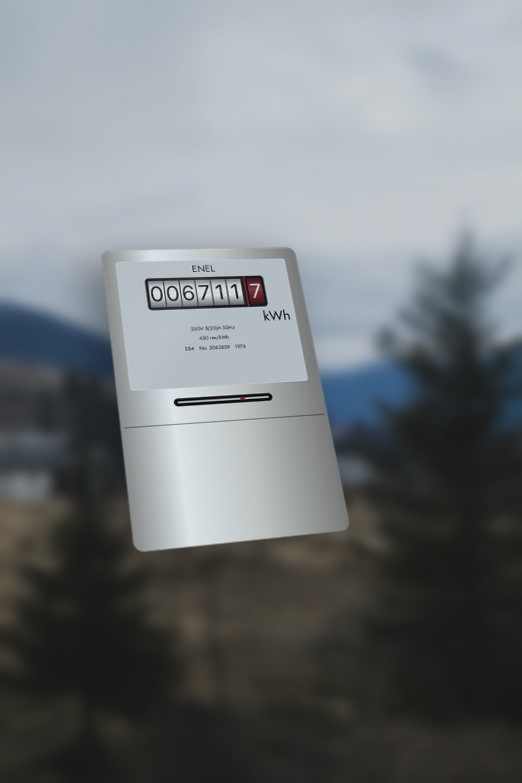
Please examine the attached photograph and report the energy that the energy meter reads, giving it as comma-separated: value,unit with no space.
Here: 6711.7,kWh
